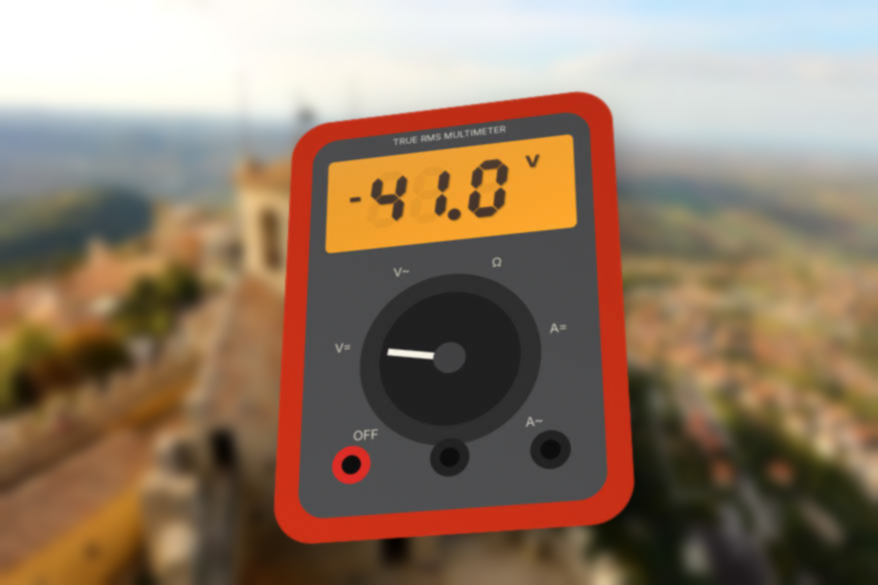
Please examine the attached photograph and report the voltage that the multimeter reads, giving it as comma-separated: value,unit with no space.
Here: -41.0,V
